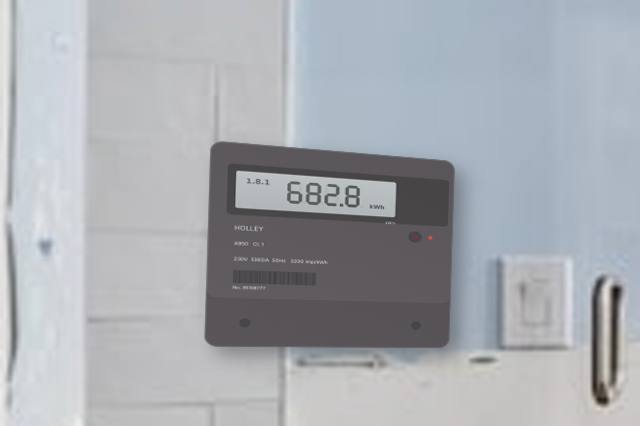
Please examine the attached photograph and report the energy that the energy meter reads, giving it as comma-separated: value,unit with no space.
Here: 682.8,kWh
